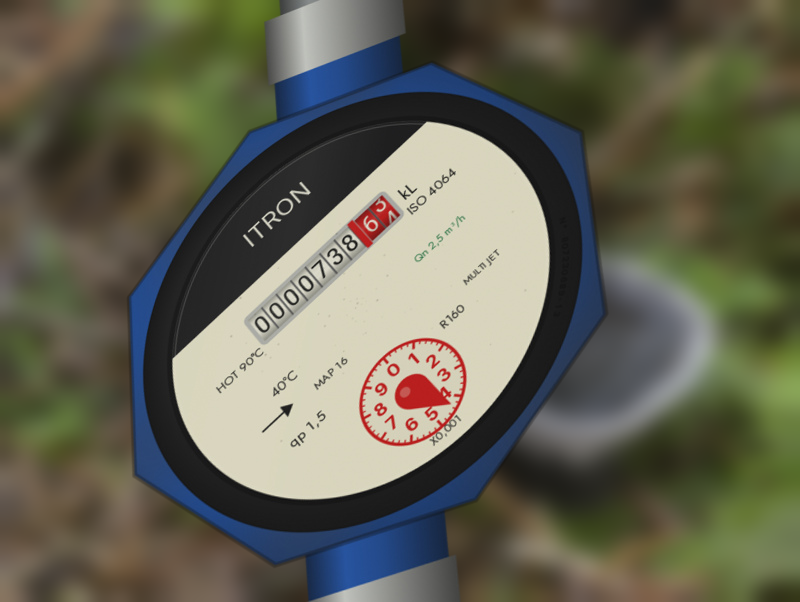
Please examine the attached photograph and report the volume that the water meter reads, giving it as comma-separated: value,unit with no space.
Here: 738.634,kL
